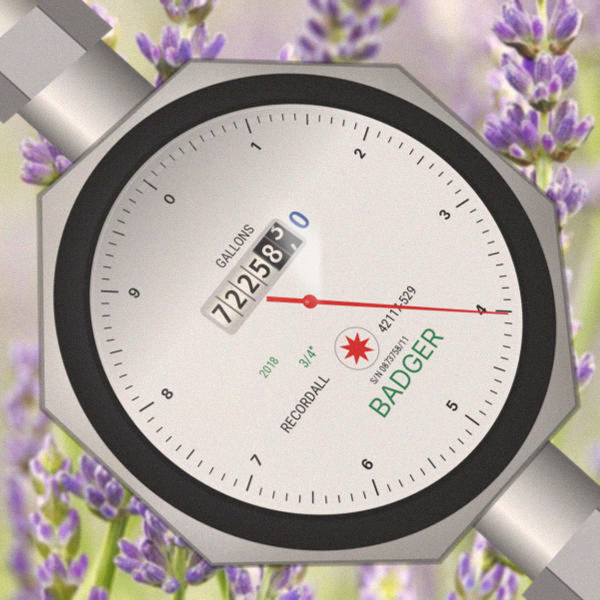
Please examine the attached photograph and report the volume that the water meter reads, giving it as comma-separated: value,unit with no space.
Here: 7225834.0,gal
